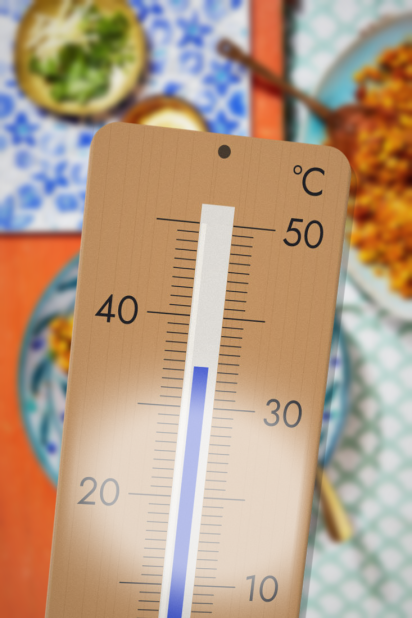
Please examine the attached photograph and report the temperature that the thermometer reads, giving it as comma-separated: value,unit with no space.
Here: 34.5,°C
